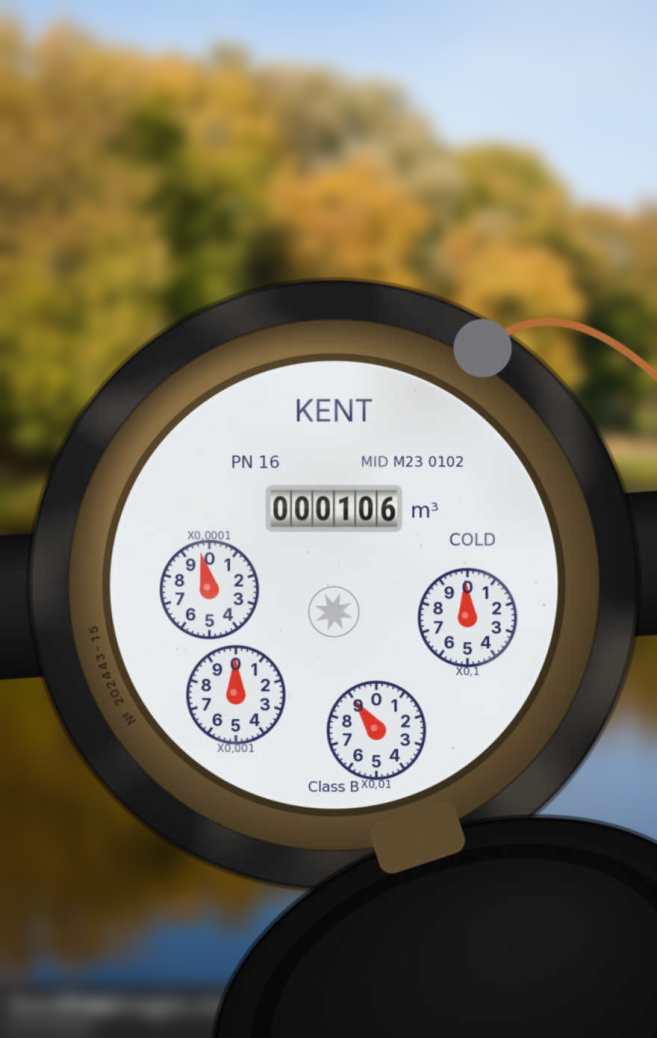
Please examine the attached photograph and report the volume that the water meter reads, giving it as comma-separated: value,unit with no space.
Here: 105.9899,m³
